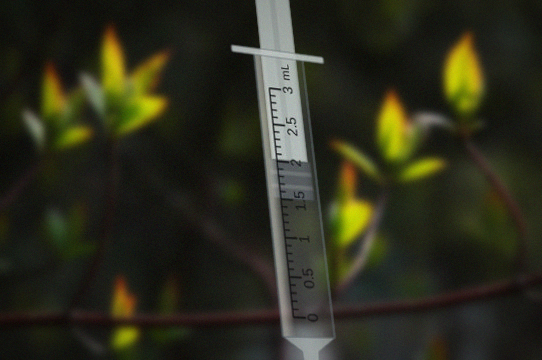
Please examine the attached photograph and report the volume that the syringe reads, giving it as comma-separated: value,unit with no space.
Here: 1.5,mL
